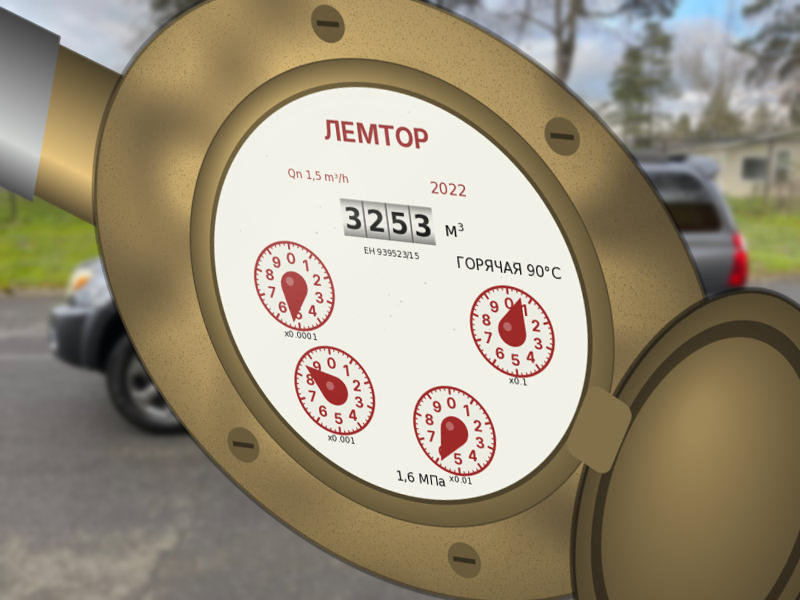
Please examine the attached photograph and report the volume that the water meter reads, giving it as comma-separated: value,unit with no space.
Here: 3253.0585,m³
